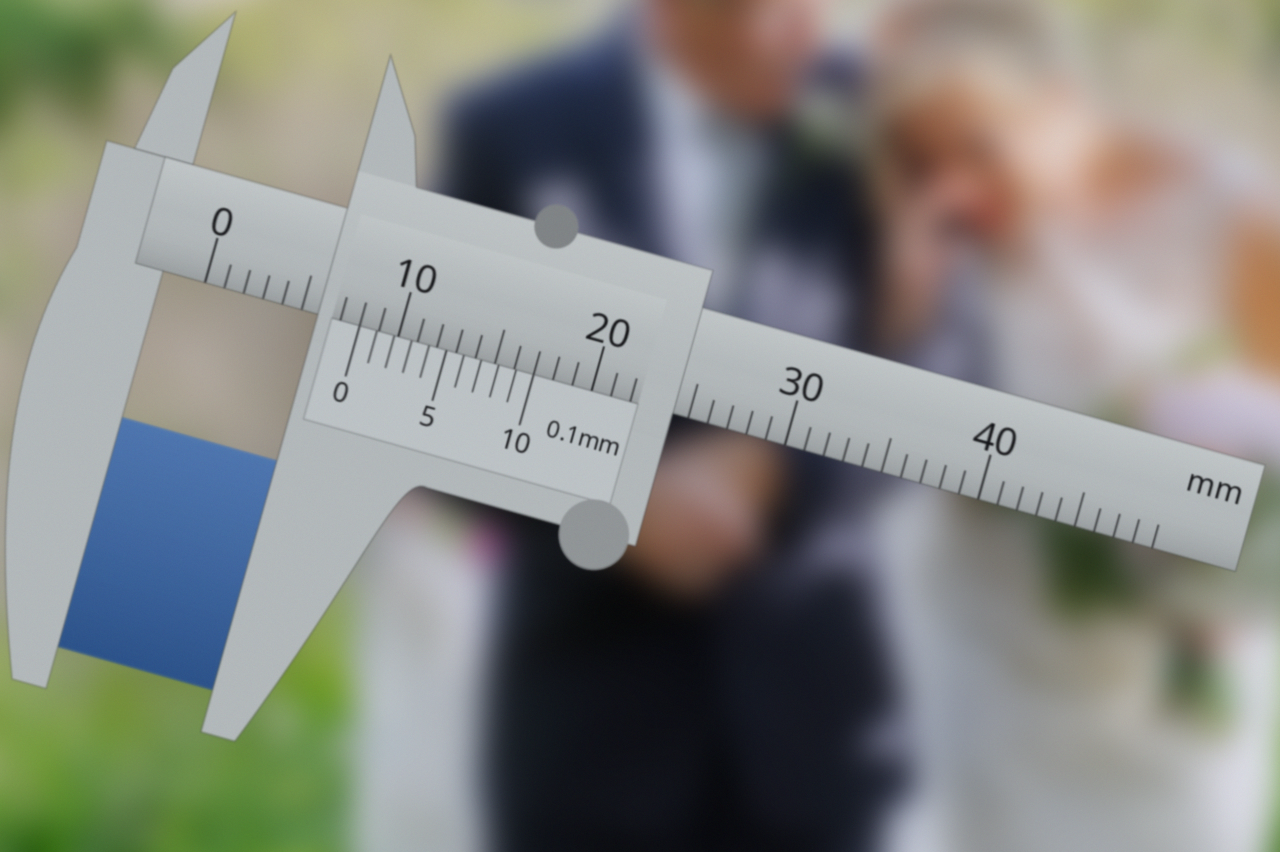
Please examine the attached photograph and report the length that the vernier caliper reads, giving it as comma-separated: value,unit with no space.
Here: 8.0,mm
